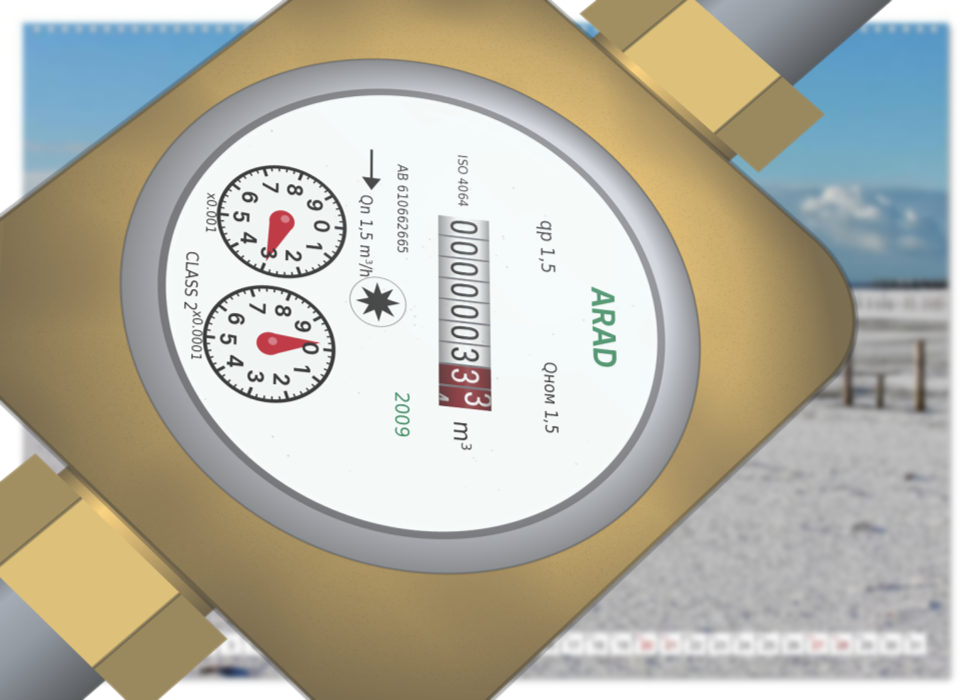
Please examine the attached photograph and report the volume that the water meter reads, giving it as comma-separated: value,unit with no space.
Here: 3.3329,m³
